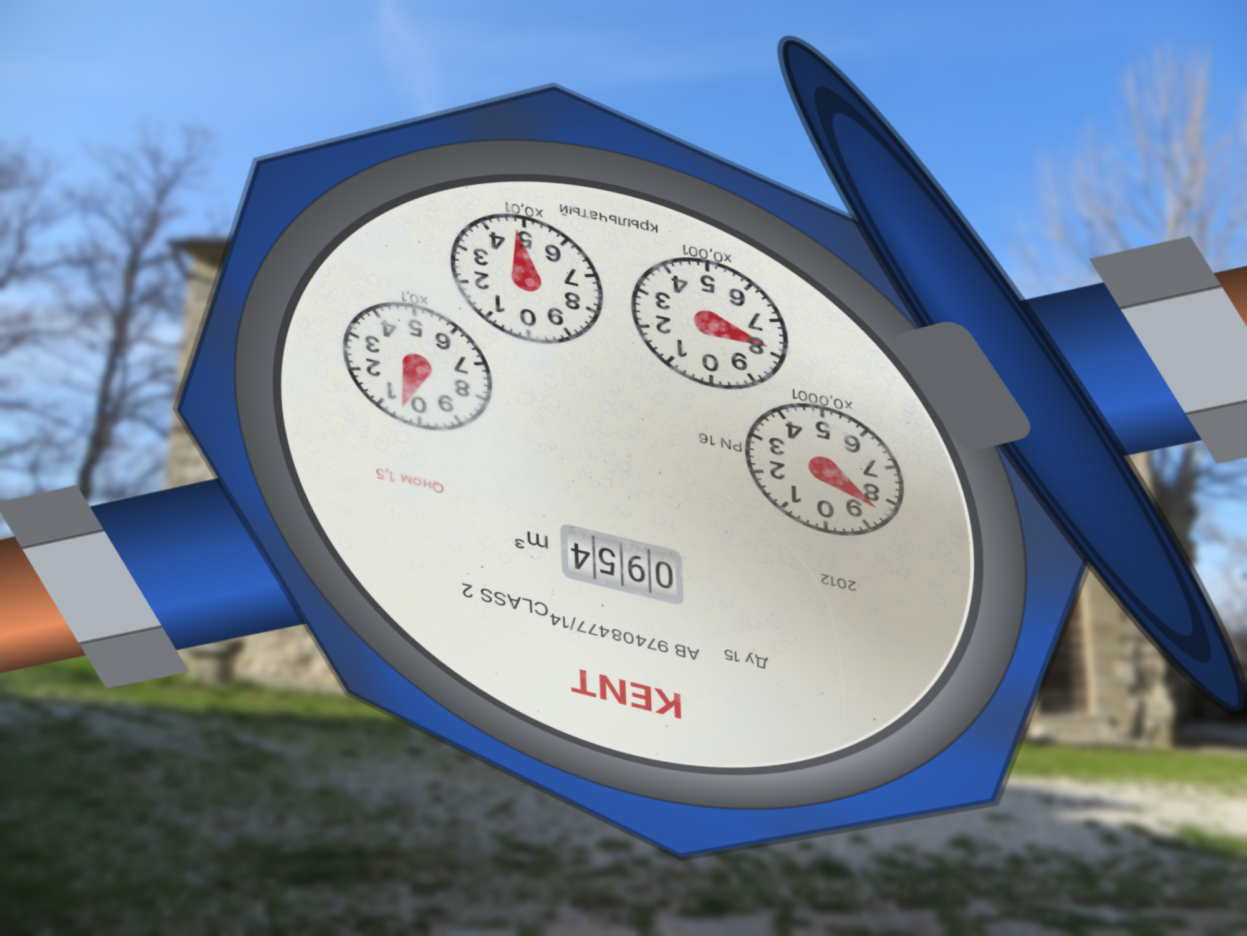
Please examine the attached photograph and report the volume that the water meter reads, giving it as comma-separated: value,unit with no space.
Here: 954.0478,m³
